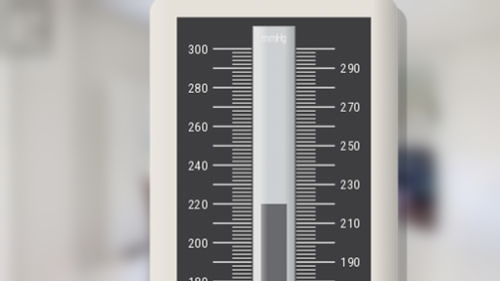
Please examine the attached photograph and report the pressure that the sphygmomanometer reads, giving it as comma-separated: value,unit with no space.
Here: 220,mmHg
